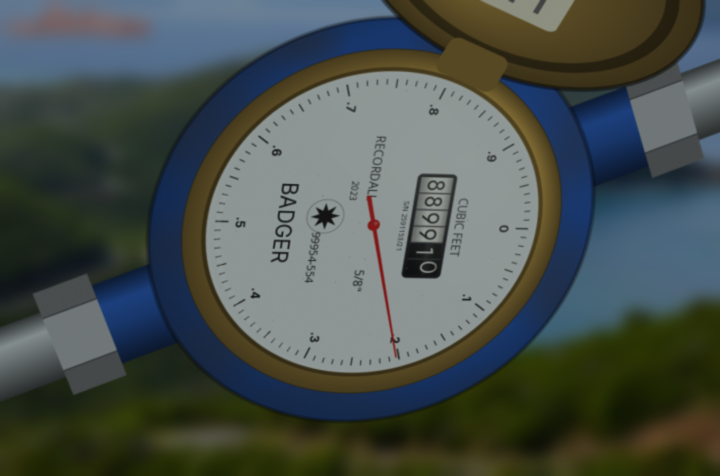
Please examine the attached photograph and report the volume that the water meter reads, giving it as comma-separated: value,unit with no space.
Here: 889910.20,ft³
